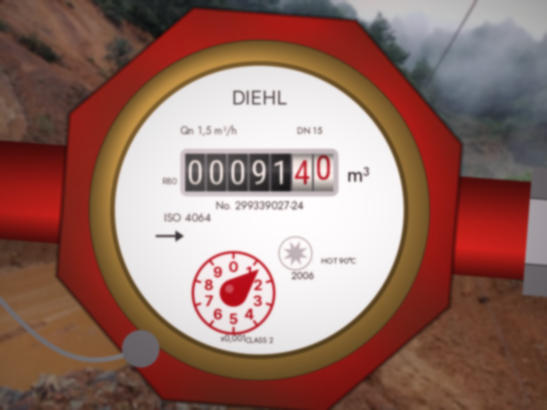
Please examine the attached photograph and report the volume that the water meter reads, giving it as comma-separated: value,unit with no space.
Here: 91.401,m³
